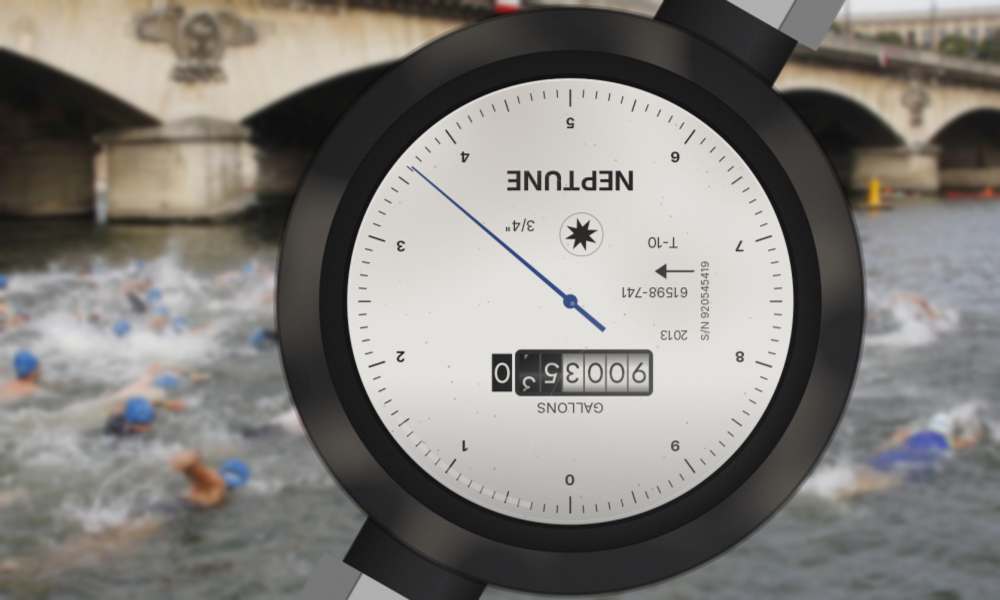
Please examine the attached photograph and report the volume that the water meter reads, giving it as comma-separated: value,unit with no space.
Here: 9003533.6,gal
